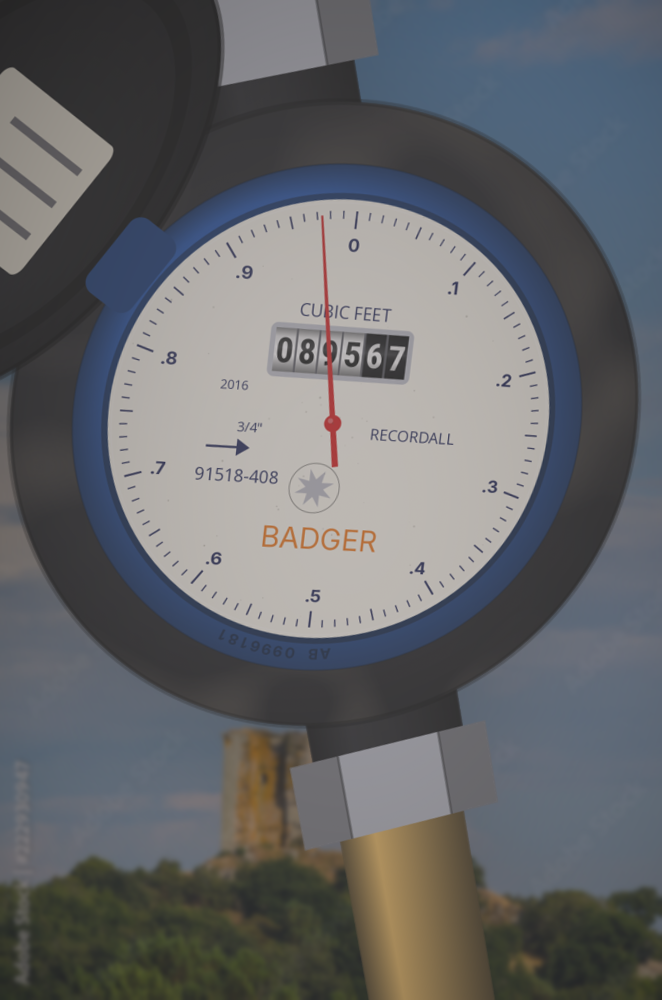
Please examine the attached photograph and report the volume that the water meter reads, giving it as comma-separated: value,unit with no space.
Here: 89566.97,ft³
